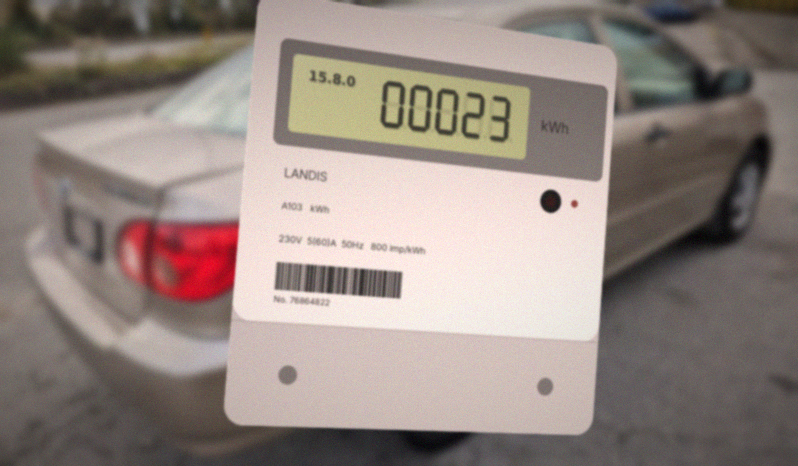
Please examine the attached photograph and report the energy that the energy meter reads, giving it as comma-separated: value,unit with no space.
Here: 23,kWh
